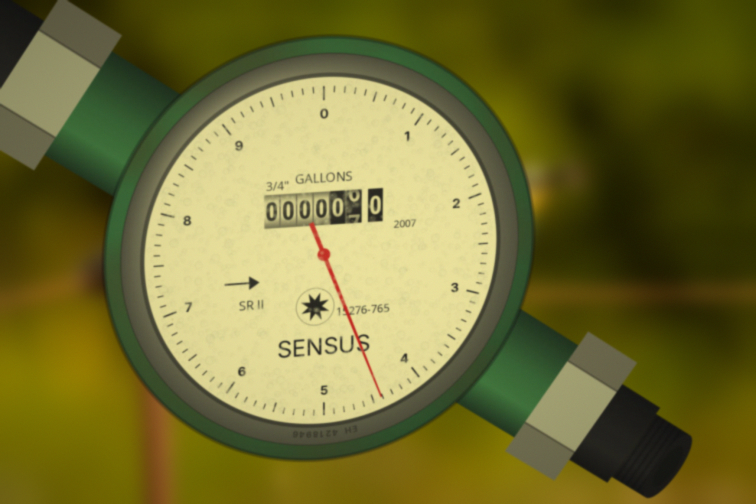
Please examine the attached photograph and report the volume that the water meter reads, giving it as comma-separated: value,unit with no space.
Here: 64.4,gal
